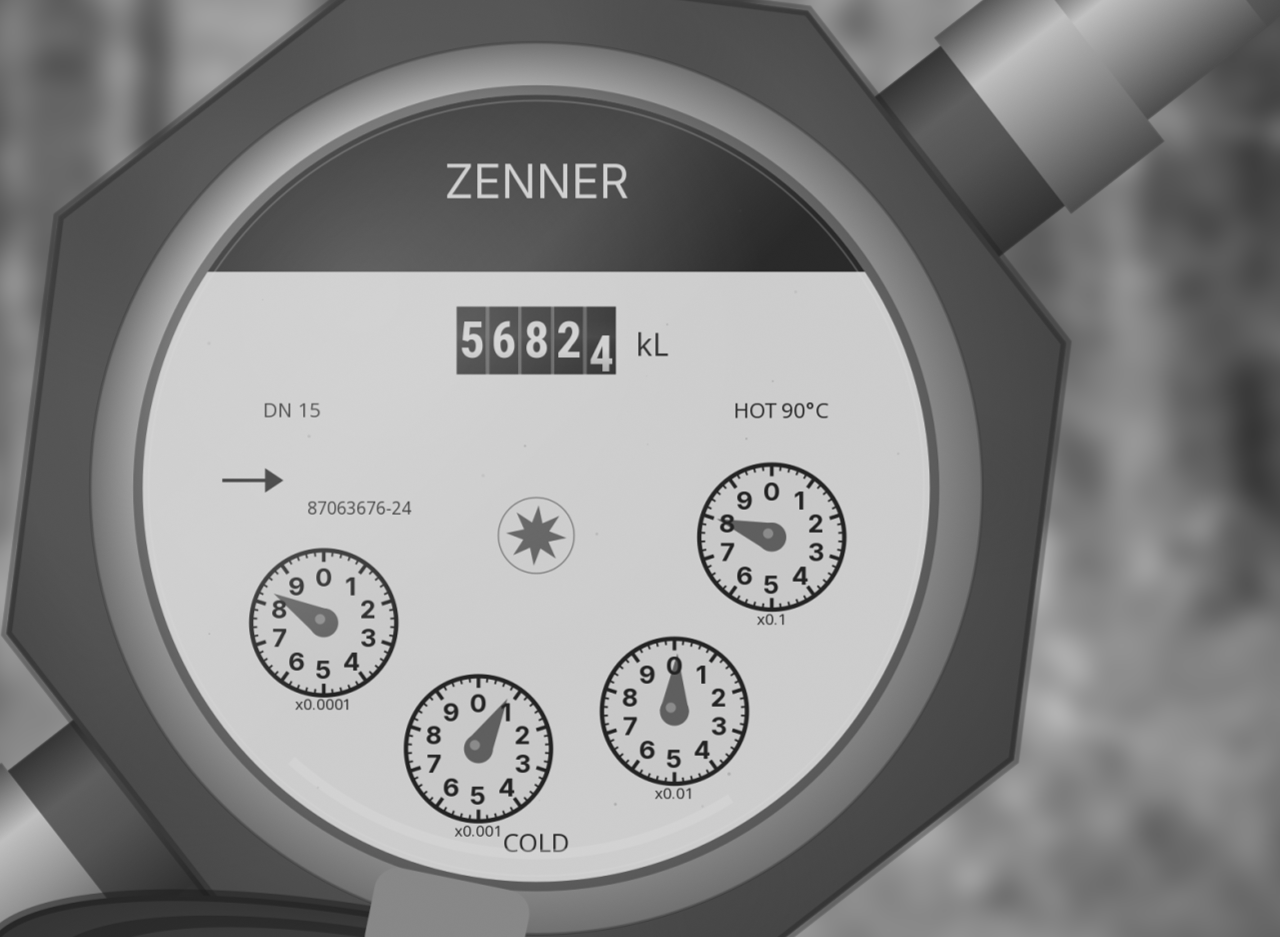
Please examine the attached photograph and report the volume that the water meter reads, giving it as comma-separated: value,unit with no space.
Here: 56823.8008,kL
